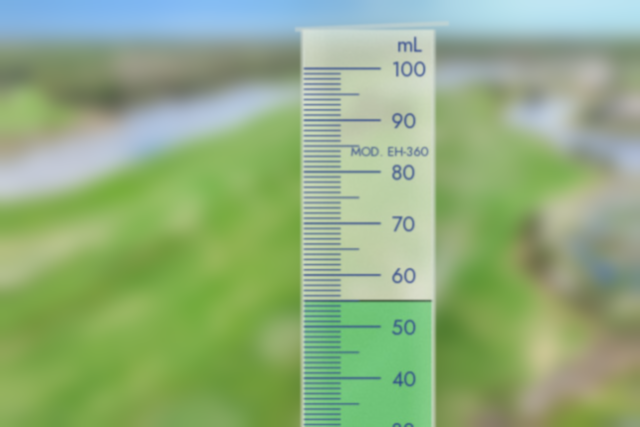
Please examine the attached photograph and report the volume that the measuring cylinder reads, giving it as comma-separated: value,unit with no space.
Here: 55,mL
